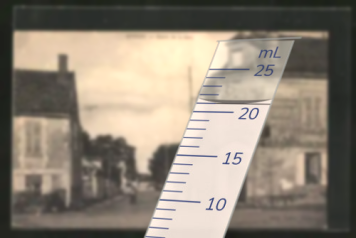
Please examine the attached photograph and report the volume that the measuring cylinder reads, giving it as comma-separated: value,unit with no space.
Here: 21,mL
